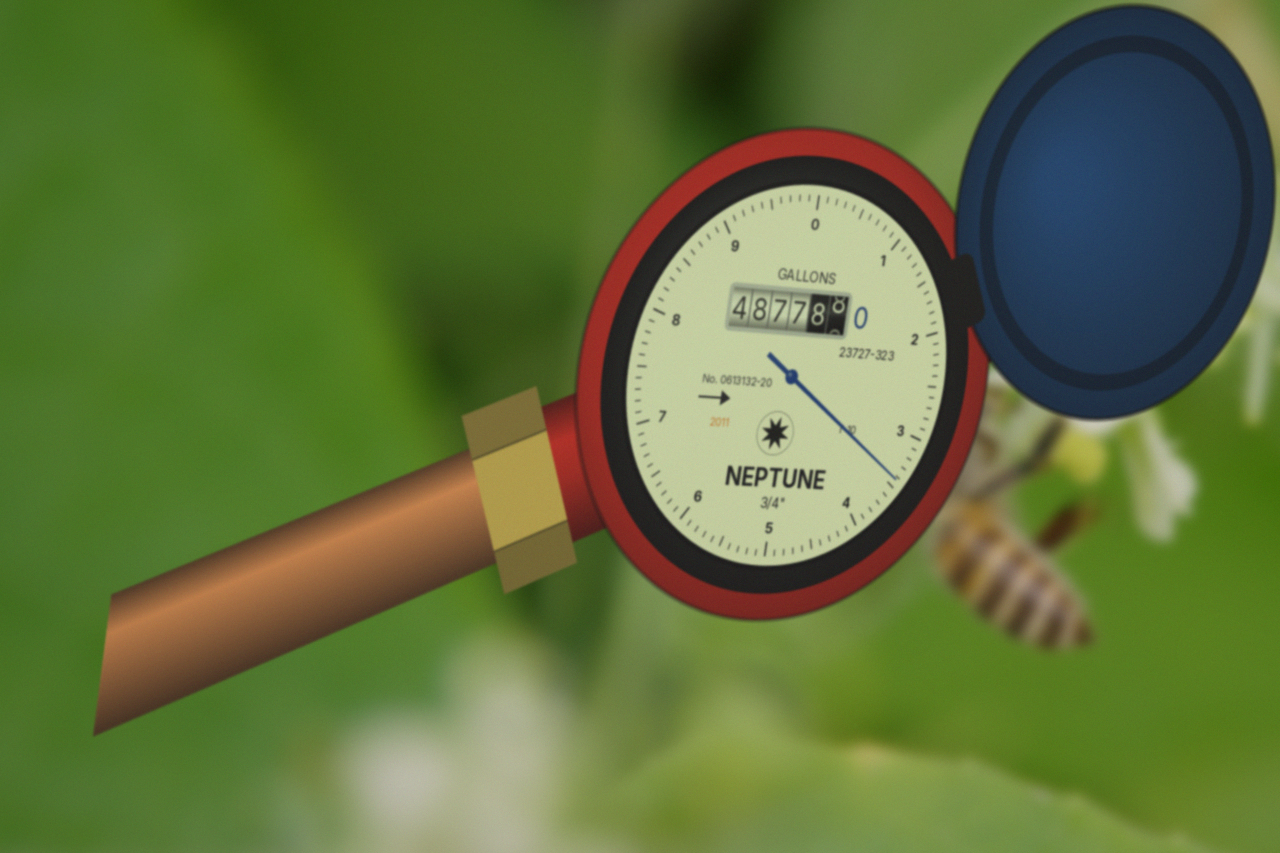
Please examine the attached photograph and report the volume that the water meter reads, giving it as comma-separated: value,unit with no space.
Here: 4877883.4,gal
